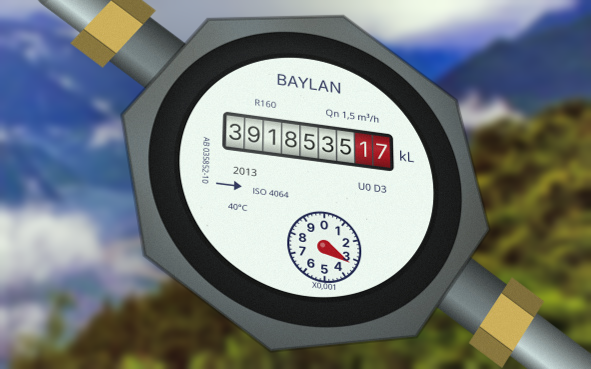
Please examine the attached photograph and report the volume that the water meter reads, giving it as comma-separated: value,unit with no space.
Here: 3918535.173,kL
